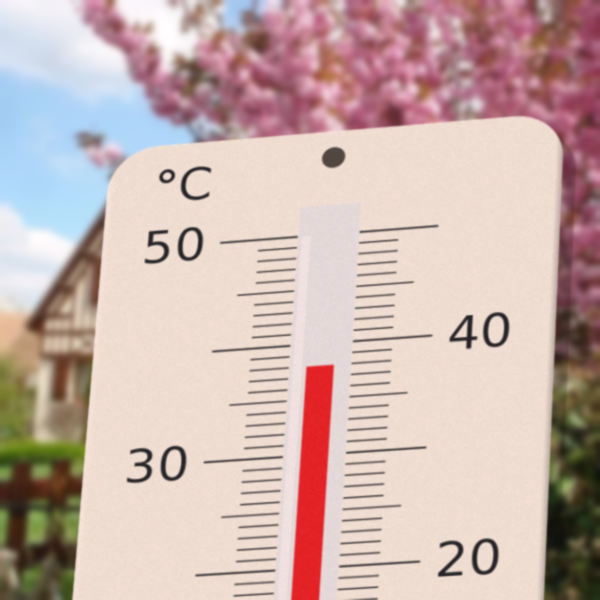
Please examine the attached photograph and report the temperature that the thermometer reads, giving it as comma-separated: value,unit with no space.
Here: 38,°C
